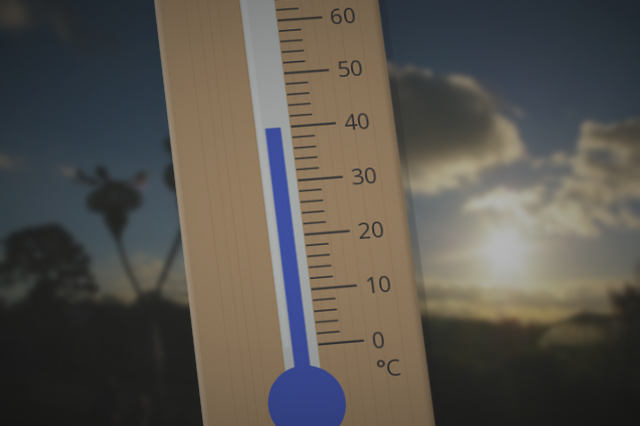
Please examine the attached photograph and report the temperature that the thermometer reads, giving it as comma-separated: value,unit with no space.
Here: 40,°C
